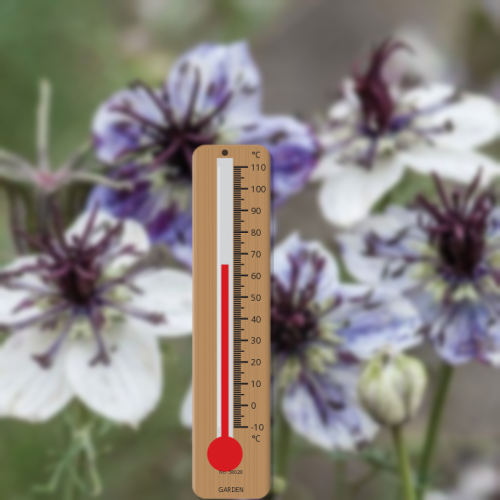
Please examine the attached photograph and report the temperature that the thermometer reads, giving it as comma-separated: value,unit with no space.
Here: 65,°C
